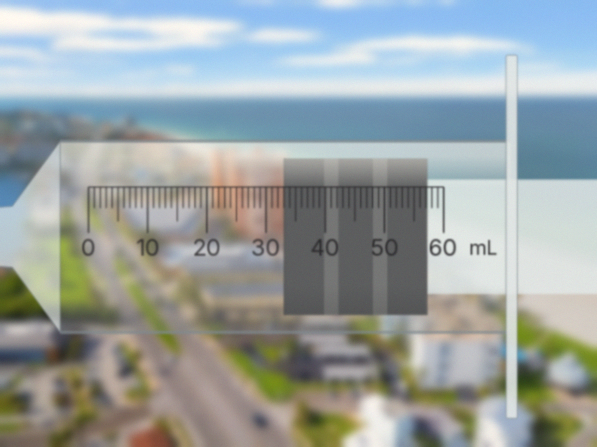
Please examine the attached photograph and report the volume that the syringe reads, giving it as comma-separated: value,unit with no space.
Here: 33,mL
